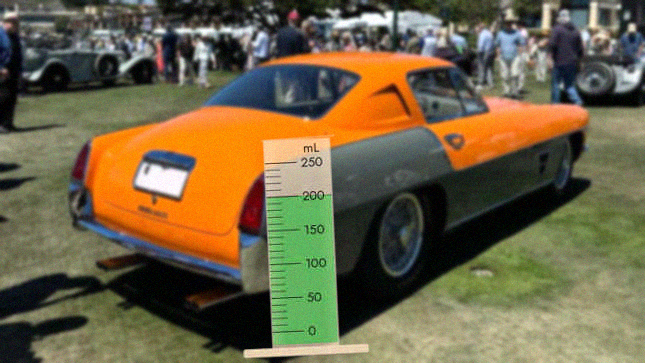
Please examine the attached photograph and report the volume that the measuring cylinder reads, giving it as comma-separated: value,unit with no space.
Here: 200,mL
